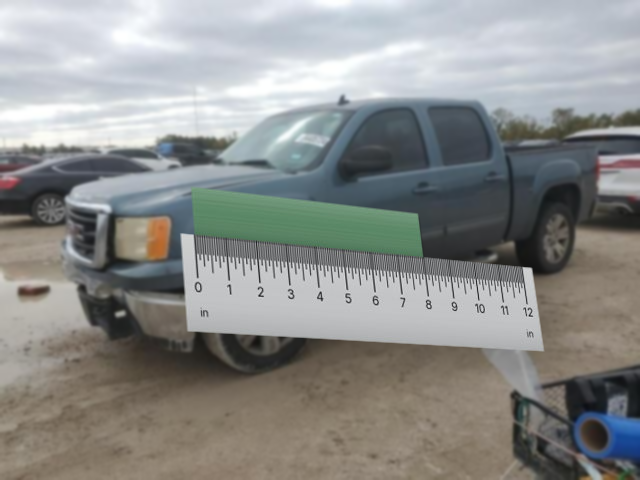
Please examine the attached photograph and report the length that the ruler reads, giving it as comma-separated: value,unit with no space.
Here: 8,in
